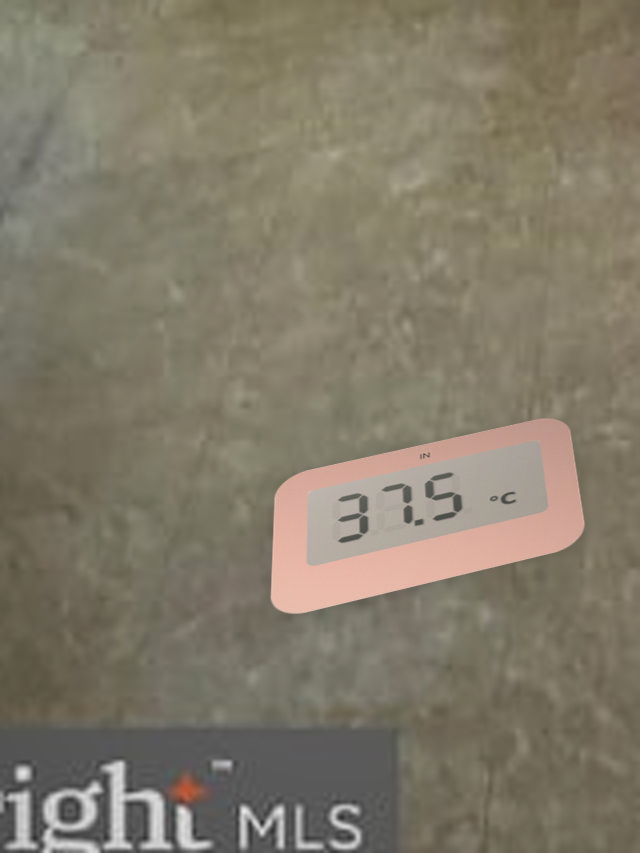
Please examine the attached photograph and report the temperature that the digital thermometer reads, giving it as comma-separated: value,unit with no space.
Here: 37.5,°C
